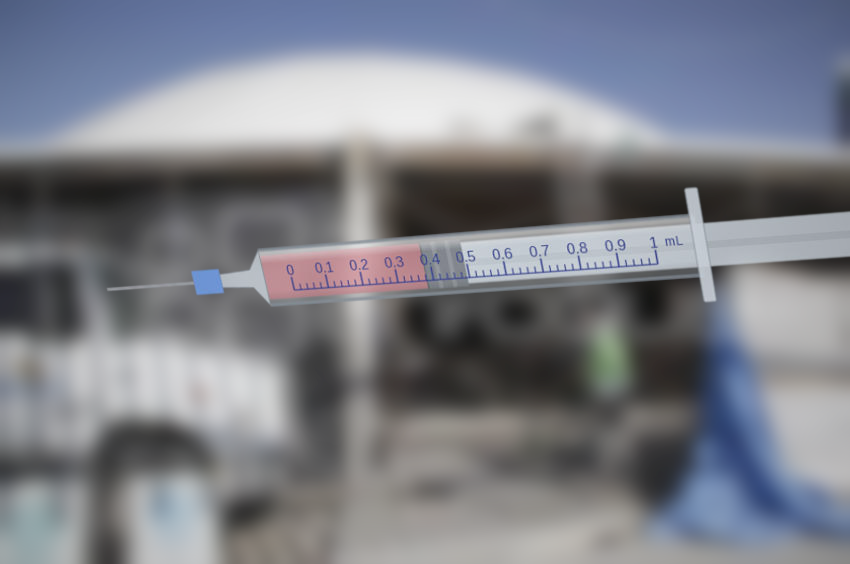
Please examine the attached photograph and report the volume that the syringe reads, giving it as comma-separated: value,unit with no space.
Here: 0.38,mL
